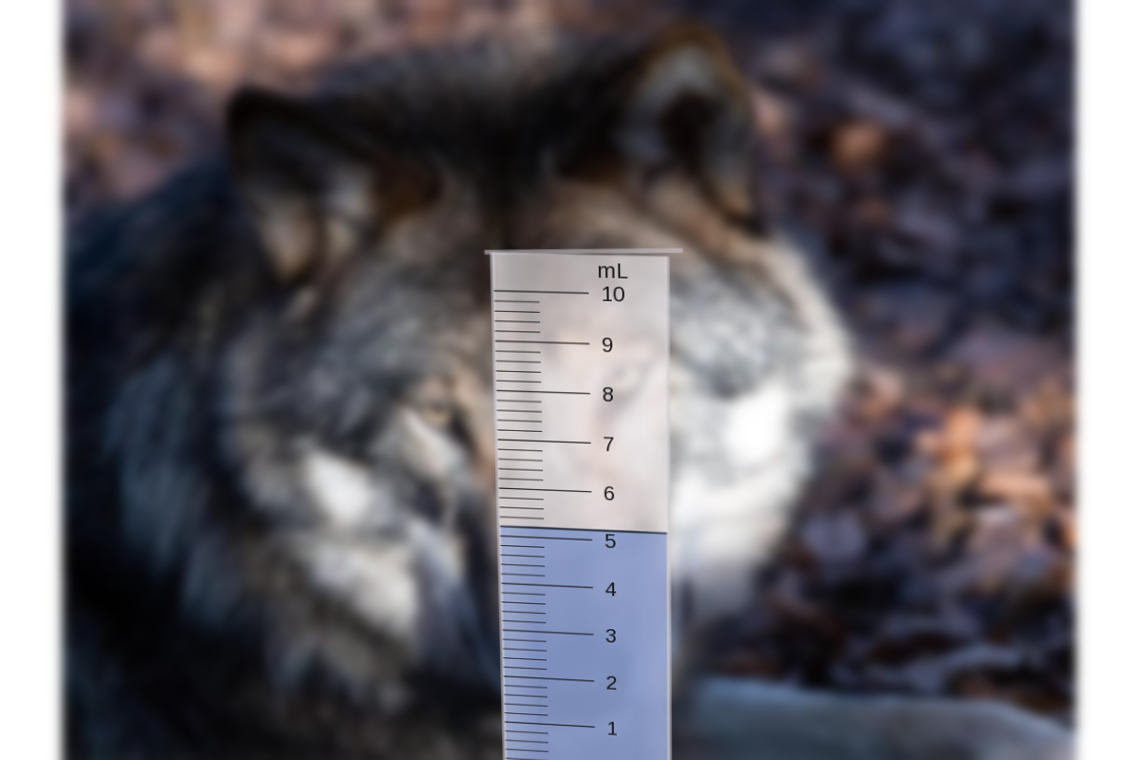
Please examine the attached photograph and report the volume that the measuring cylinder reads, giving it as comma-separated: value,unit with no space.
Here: 5.2,mL
